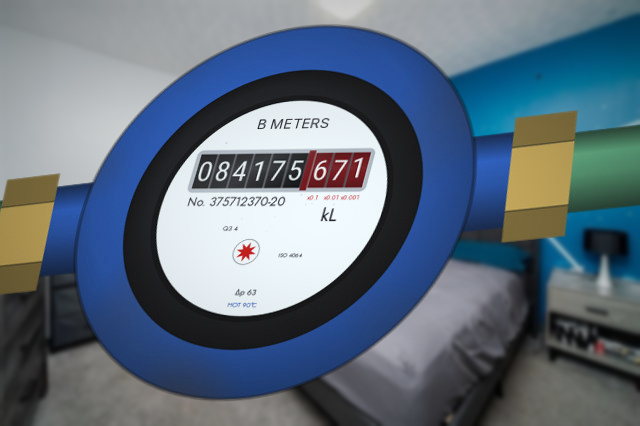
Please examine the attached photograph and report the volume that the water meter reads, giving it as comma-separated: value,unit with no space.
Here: 84175.671,kL
